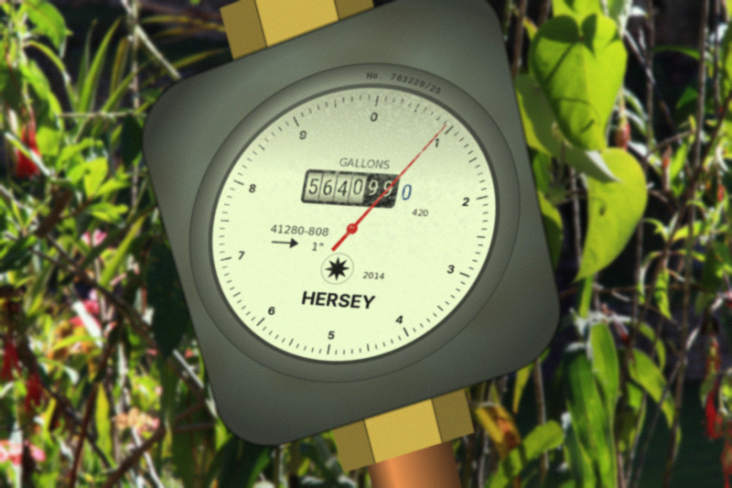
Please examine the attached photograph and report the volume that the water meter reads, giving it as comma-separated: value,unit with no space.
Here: 5640990.9,gal
